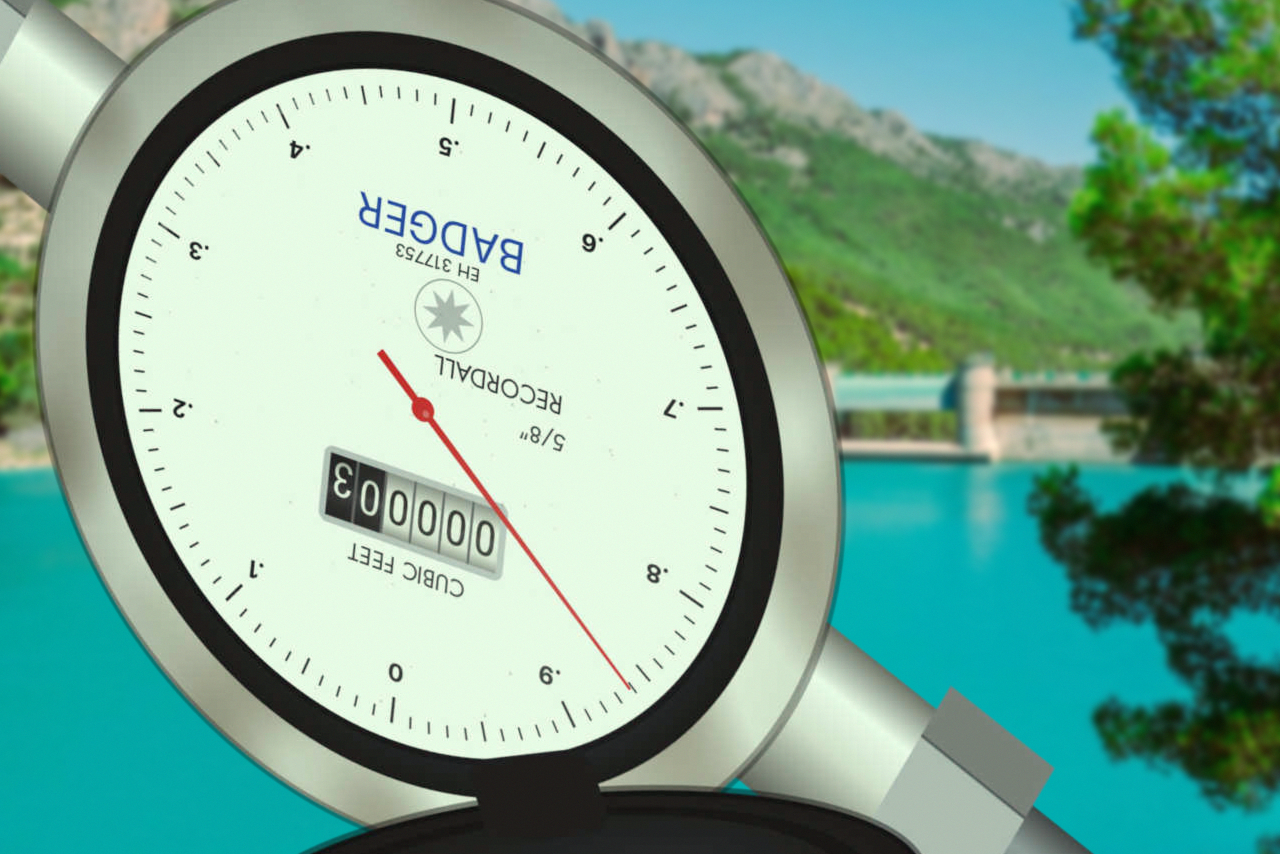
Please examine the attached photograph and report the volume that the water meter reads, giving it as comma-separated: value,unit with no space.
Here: 2.86,ft³
